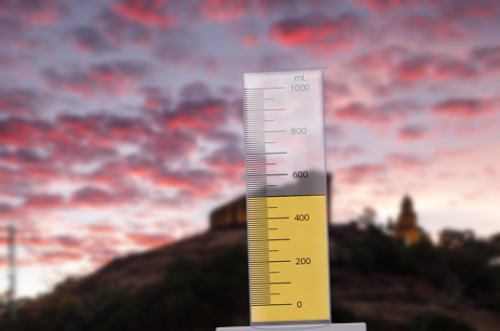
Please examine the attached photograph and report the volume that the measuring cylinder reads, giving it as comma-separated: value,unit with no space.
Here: 500,mL
